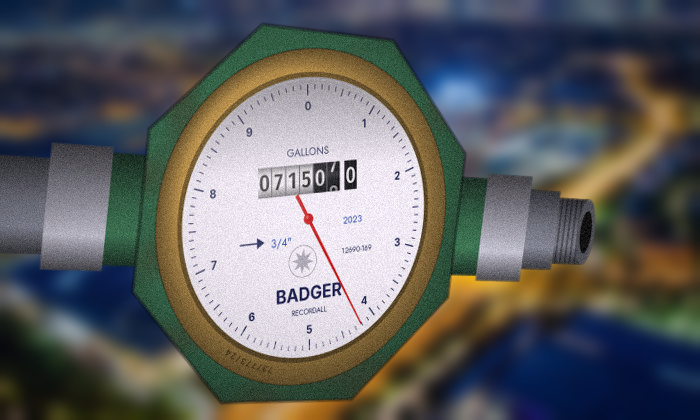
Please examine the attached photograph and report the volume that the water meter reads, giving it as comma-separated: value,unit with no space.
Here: 715074.2,gal
